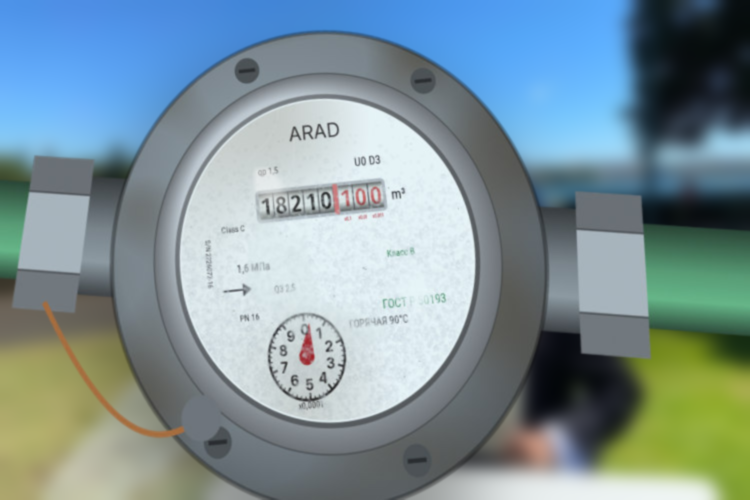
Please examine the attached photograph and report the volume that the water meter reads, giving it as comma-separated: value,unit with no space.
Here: 18210.1000,m³
